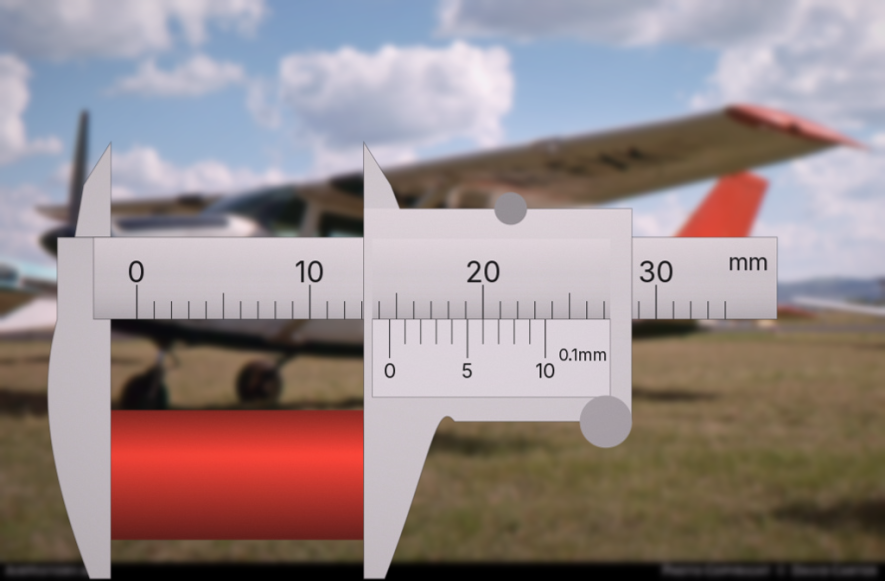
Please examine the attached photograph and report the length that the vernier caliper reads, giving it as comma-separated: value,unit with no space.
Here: 14.6,mm
